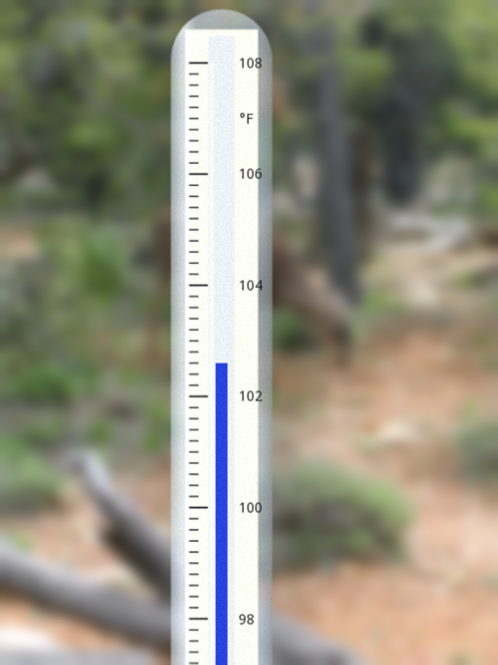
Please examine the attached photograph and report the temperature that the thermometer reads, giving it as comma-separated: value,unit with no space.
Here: 102.6,°F
